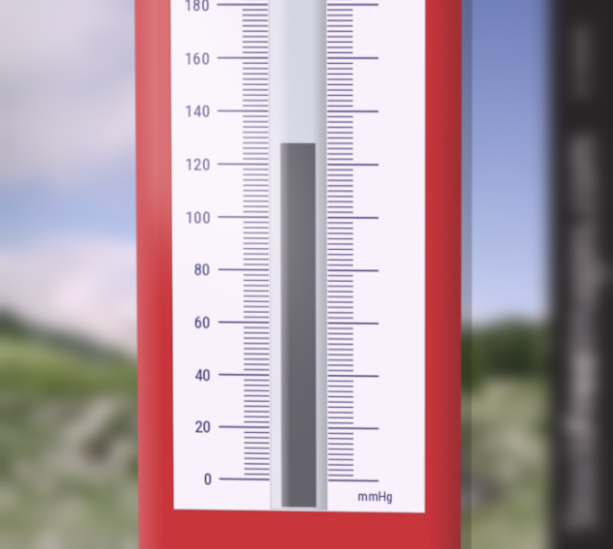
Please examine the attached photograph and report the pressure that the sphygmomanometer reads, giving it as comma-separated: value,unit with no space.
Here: 128,mmHg
